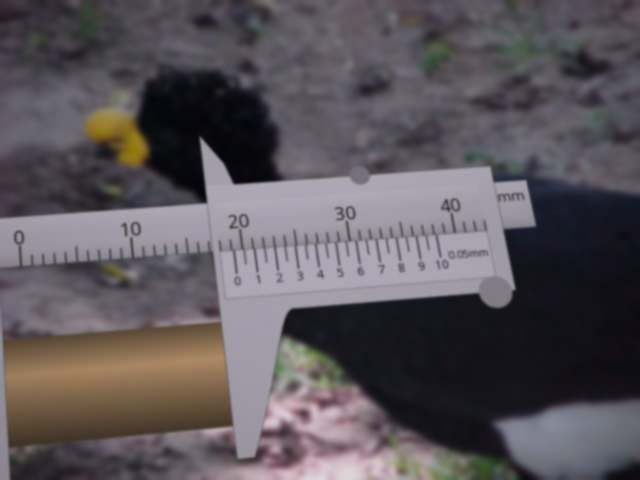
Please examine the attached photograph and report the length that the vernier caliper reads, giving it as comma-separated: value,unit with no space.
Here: 19.2,mm
